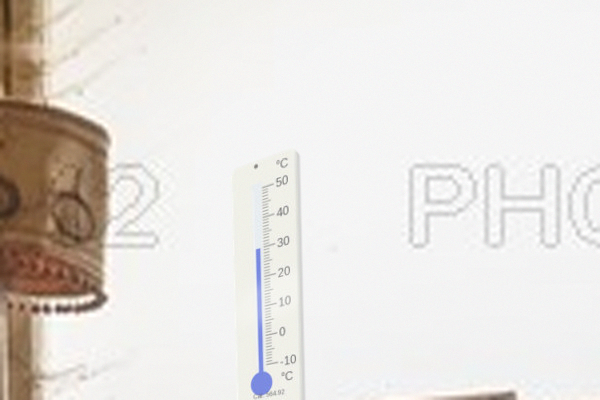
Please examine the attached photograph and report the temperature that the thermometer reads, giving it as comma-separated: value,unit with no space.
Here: 30,°C
